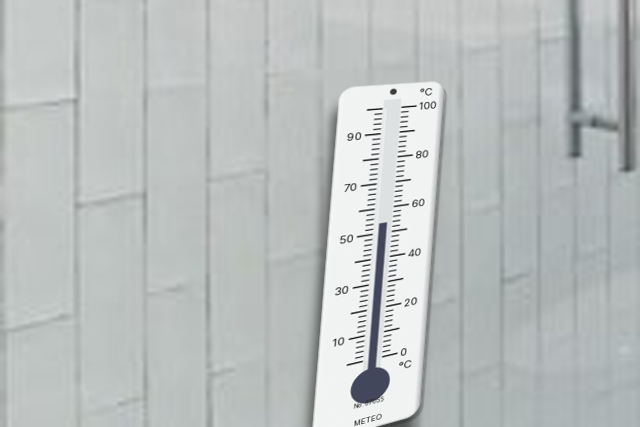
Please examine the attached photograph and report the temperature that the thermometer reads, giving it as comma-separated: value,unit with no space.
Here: 54,°C
